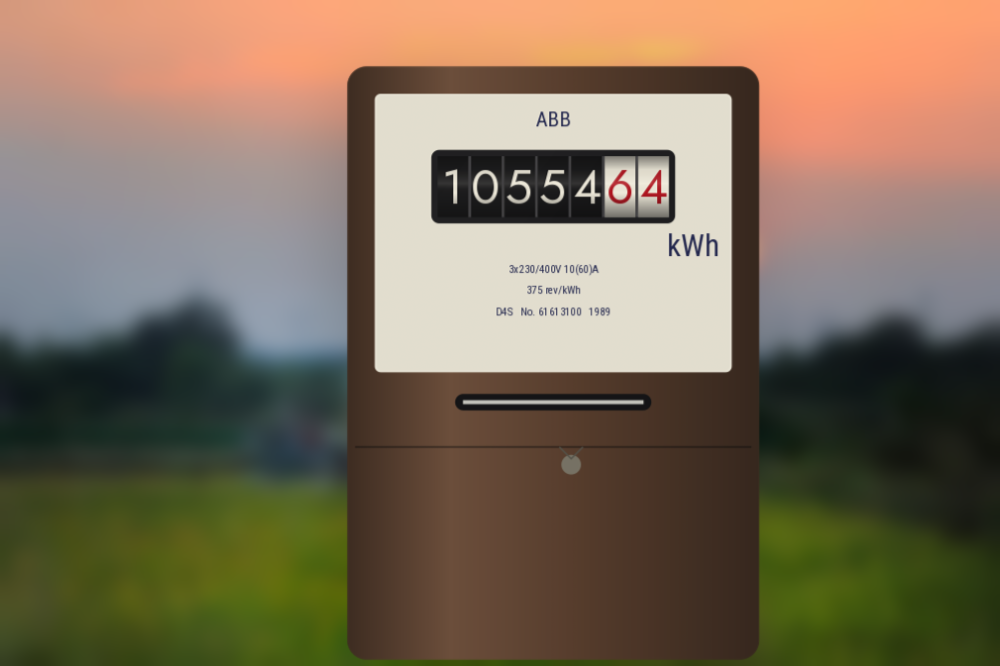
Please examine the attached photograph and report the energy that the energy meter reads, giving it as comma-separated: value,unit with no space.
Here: 10554.64,kWh
